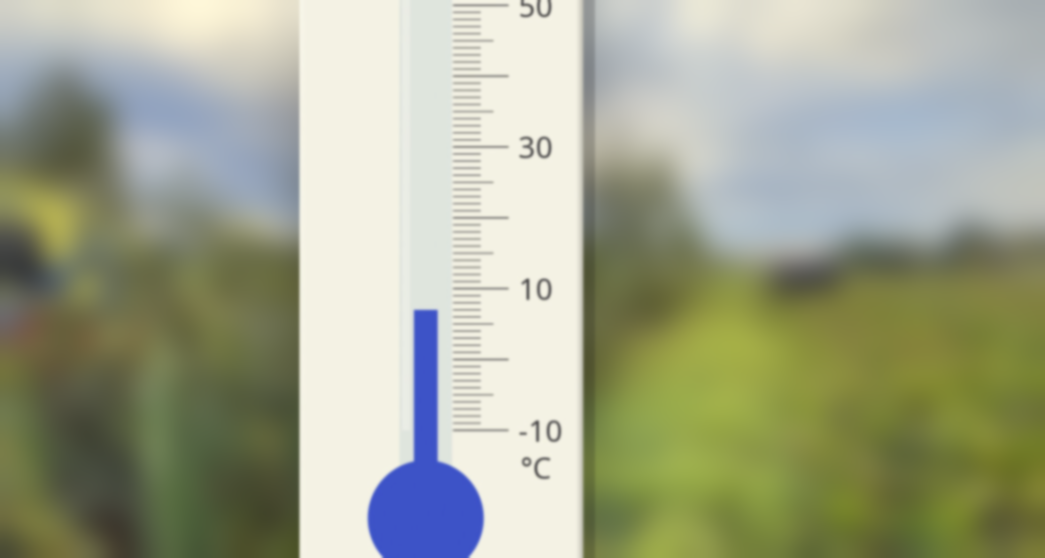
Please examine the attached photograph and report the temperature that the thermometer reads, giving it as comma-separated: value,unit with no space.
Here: 7,°C
